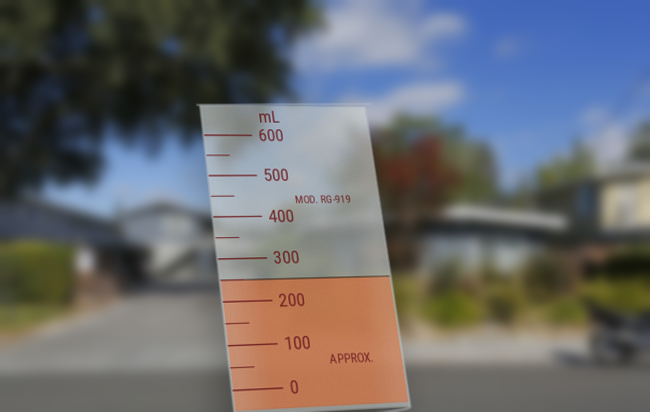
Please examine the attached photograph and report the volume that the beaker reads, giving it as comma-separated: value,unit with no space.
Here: 250,mL
